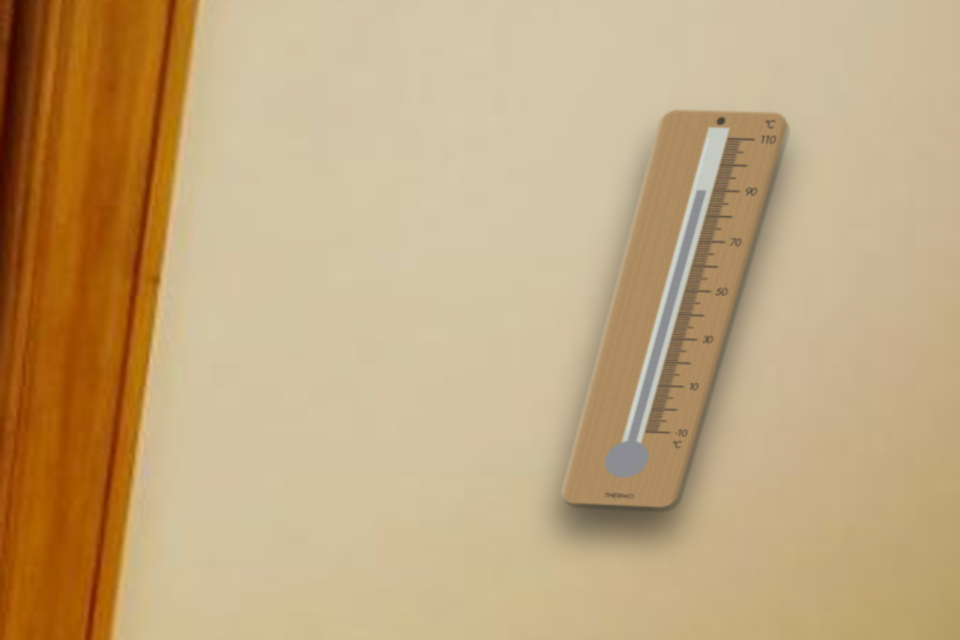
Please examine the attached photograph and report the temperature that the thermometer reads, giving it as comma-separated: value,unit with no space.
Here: 90,°C
